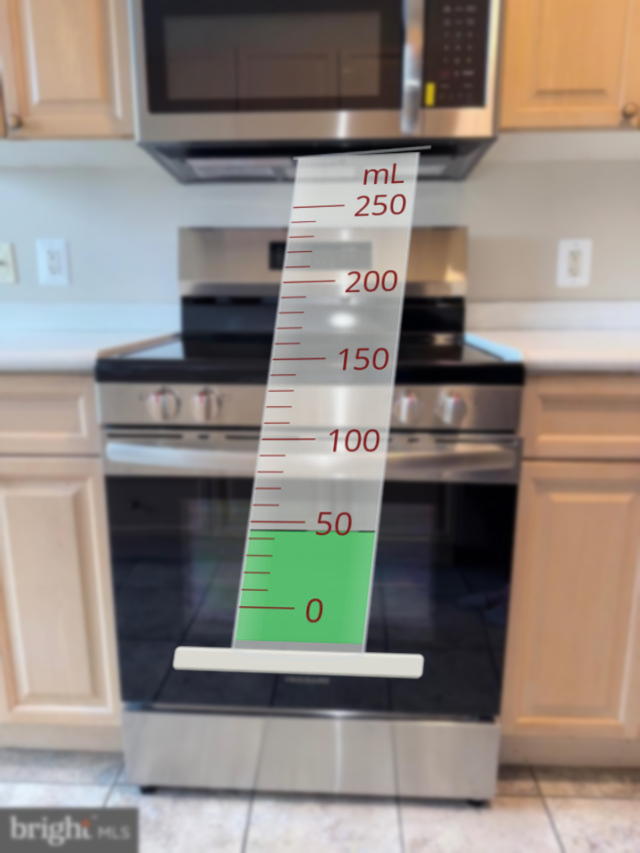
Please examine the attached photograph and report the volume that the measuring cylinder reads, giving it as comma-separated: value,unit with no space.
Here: 45,mL
